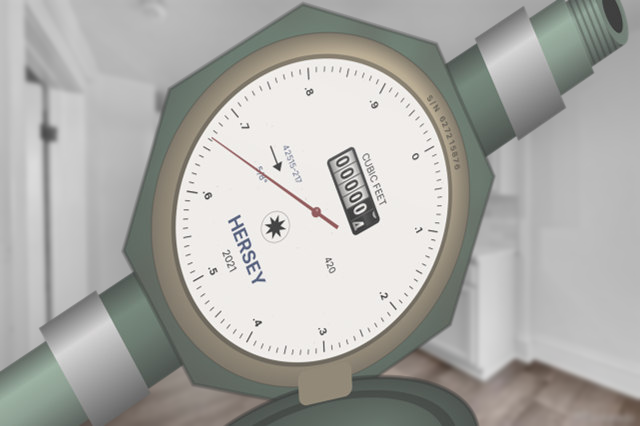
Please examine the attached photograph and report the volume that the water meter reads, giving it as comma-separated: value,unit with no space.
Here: 3.66,ft³
